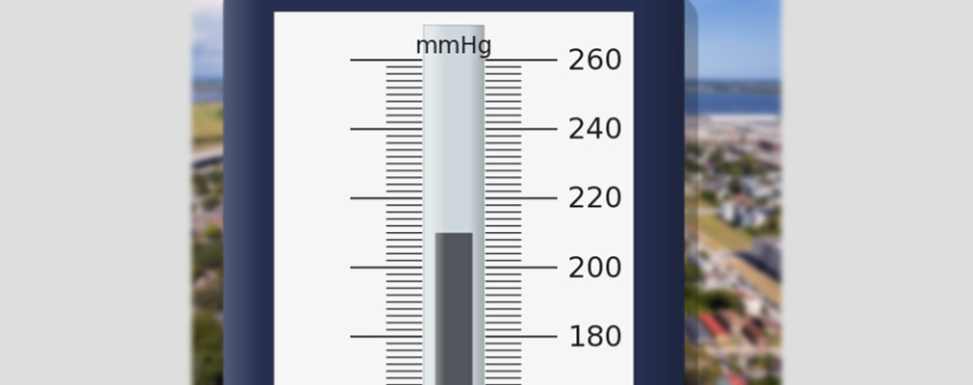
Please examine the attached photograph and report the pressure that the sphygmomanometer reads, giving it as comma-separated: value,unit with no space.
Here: 210,mmHg
